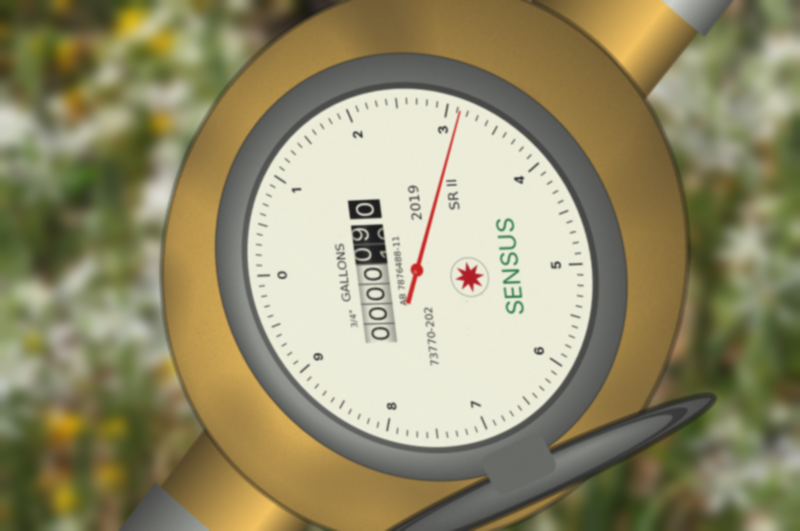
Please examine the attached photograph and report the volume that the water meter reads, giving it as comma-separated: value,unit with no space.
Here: 93.1,gal
